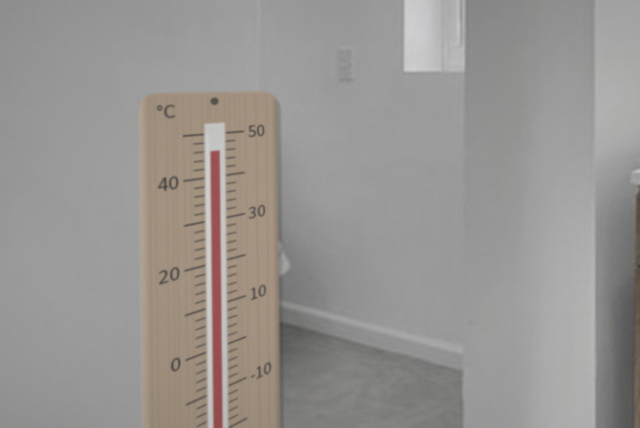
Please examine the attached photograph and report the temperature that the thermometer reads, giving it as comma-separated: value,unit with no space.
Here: 46,°C
